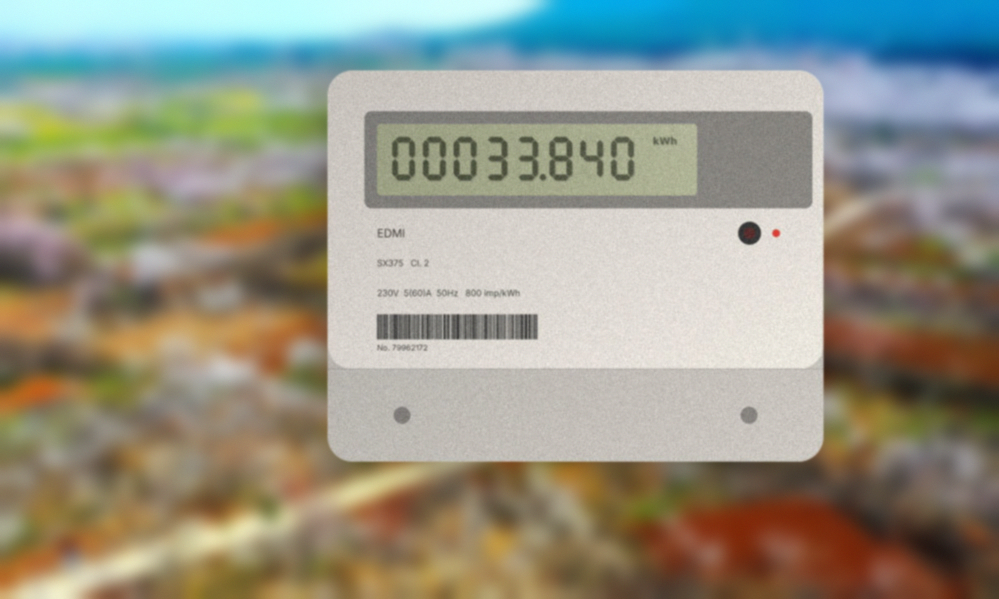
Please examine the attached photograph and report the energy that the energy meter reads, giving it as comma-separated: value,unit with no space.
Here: 33.840,kWh
